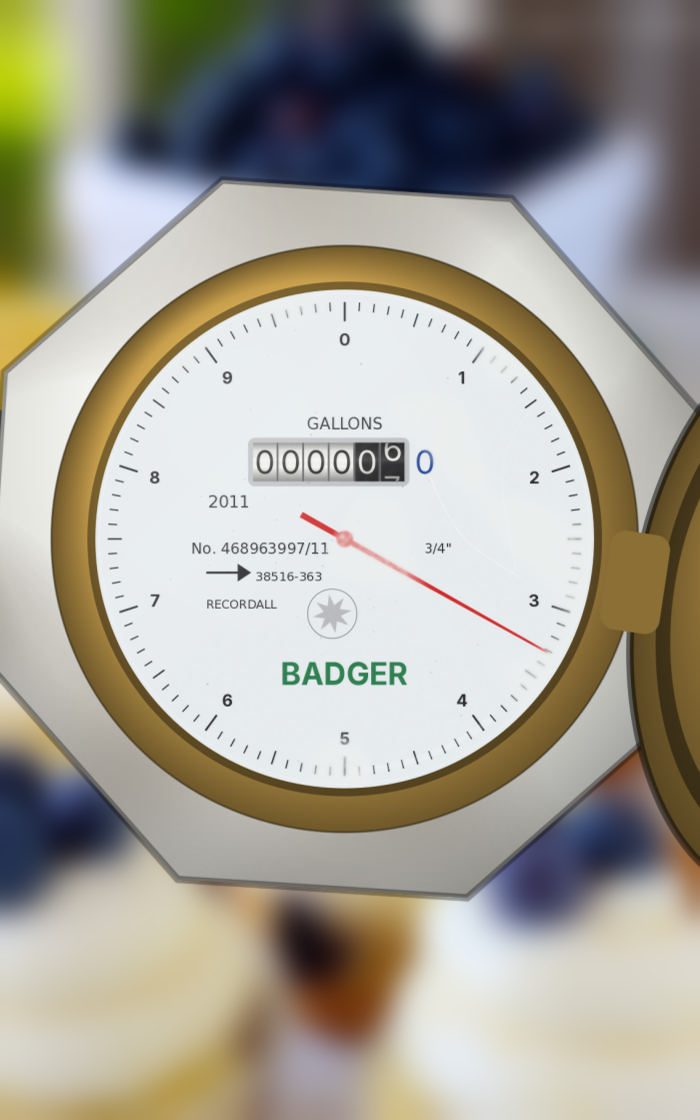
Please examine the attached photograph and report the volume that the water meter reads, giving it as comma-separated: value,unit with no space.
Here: 63.3,gal
